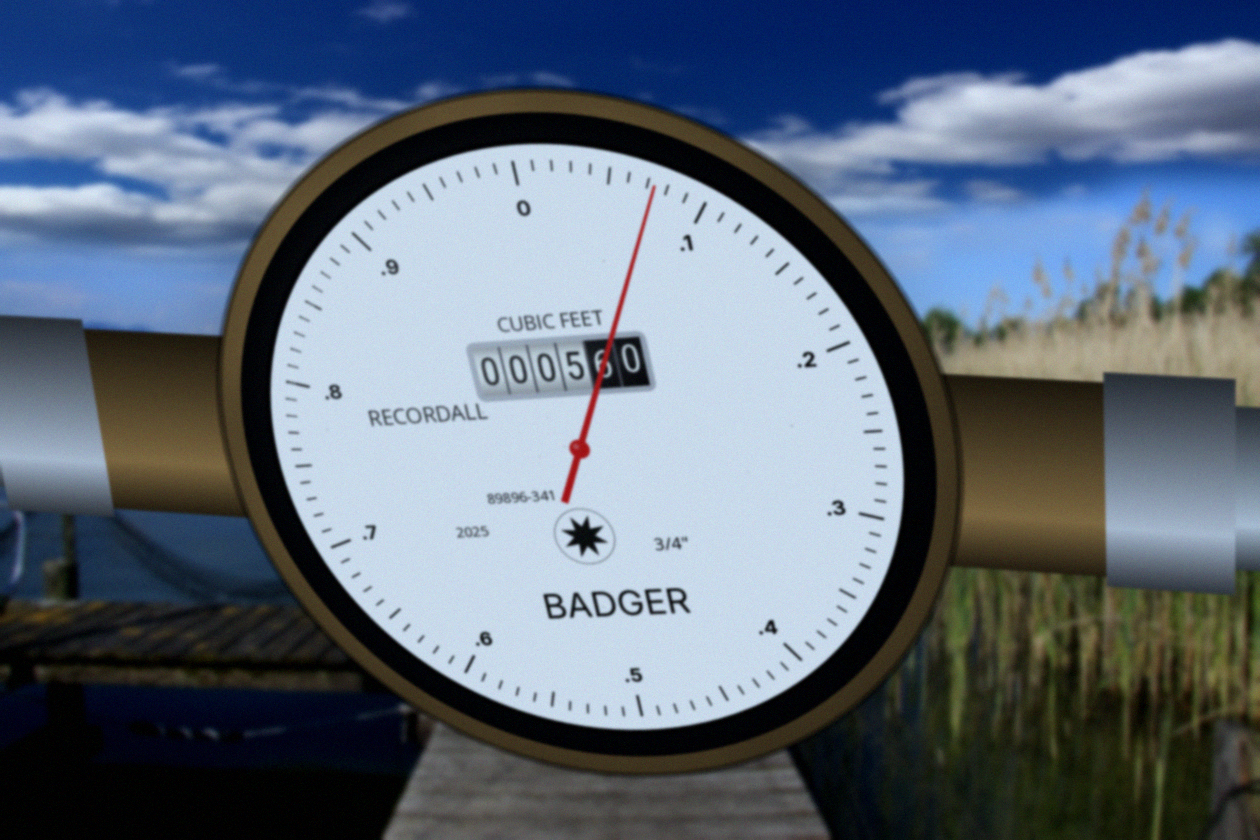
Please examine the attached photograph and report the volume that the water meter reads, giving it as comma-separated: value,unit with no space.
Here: 560.07,ft³
